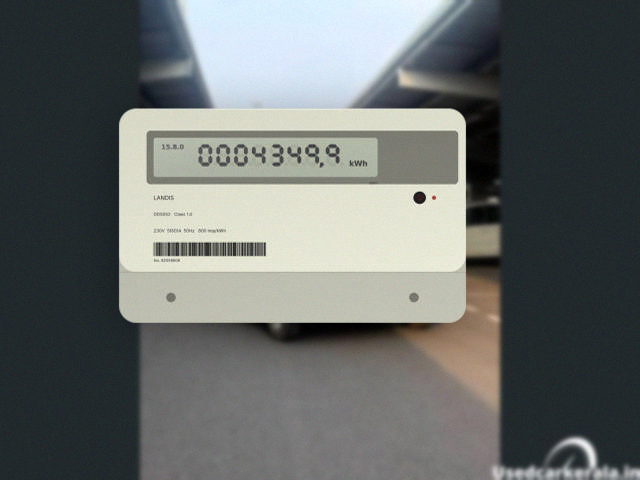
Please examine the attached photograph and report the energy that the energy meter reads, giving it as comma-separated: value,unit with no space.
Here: 4349.9,kWh
